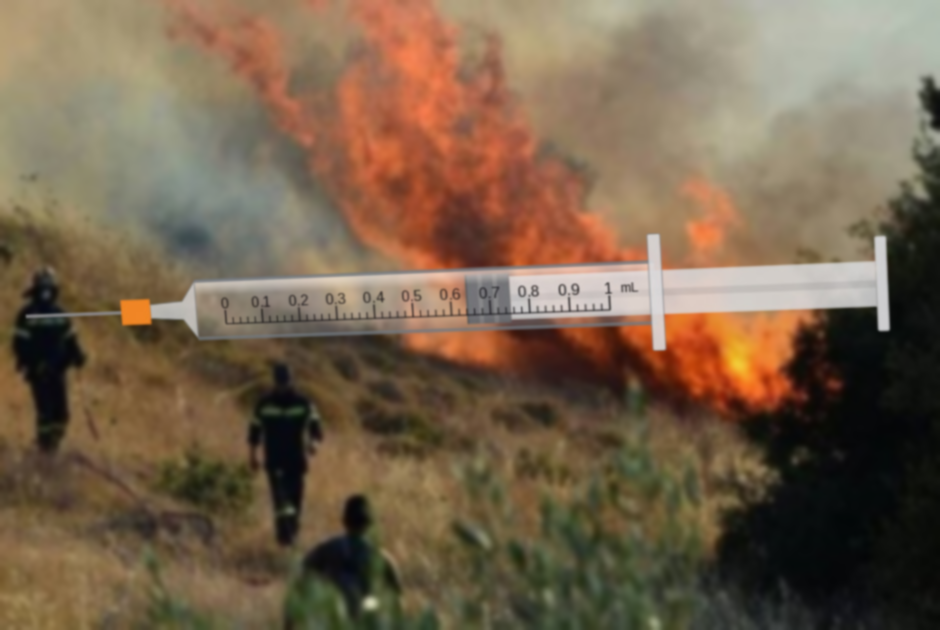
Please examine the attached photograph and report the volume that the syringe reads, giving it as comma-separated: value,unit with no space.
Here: 0.64,mL
